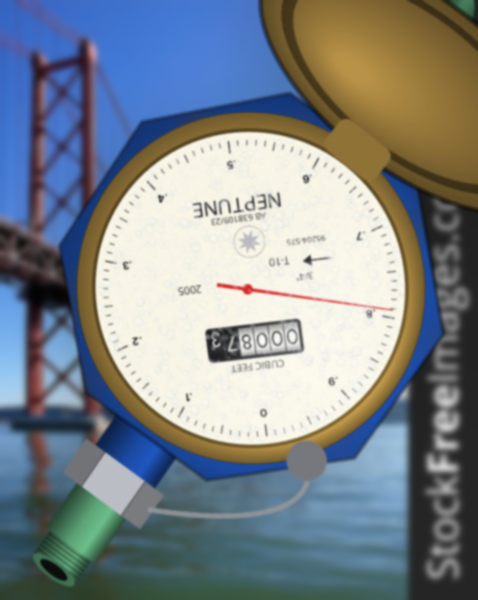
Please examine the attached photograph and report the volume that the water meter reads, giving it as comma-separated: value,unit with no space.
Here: 872.79,ft³
